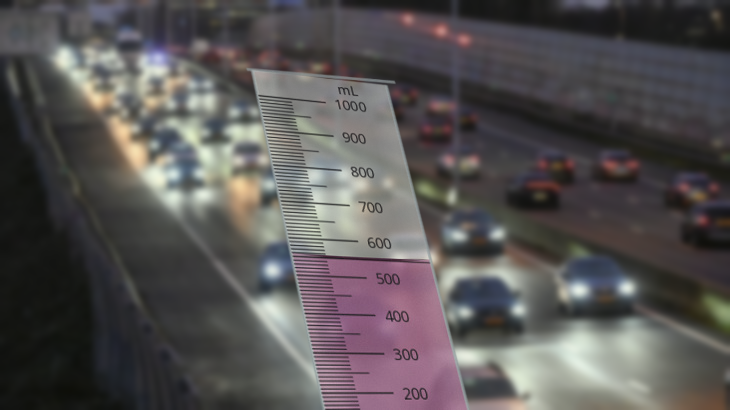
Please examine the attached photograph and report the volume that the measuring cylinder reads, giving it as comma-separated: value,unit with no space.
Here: 550,mL
